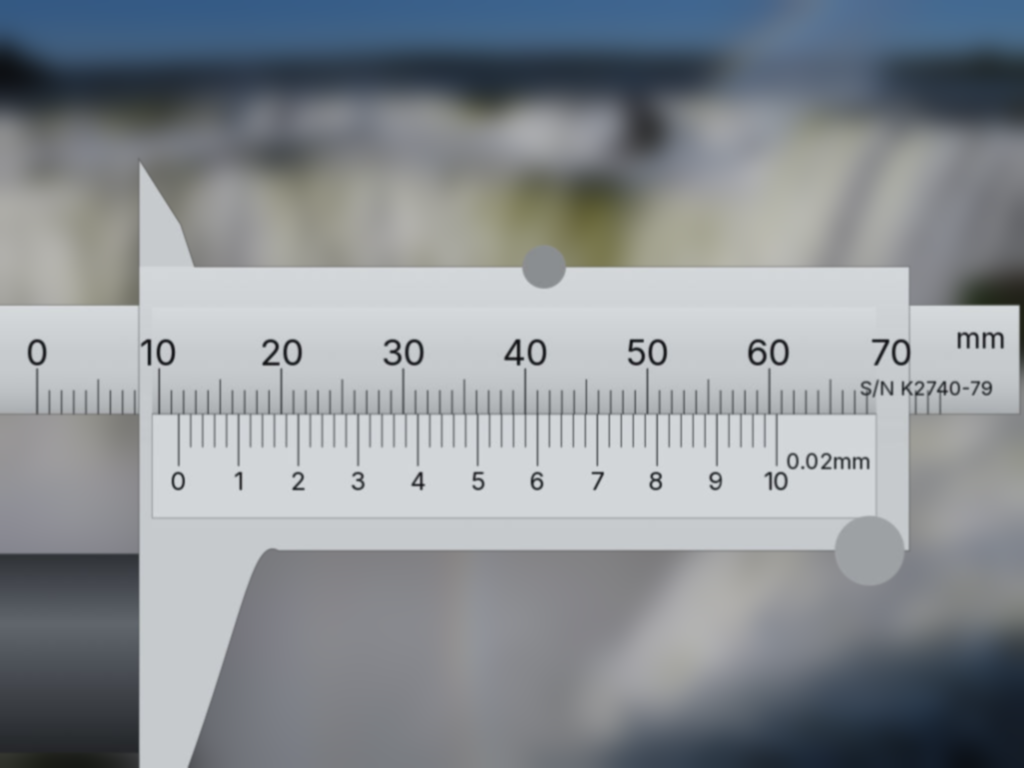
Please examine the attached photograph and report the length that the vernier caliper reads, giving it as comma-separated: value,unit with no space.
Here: 11.6,mm
